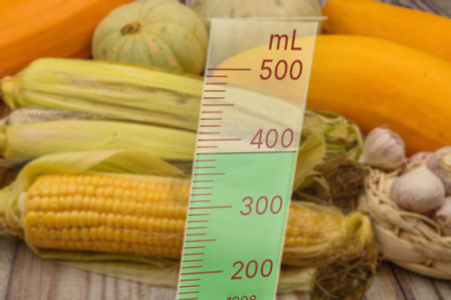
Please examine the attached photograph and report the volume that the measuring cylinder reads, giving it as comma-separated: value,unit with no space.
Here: 380,mL
